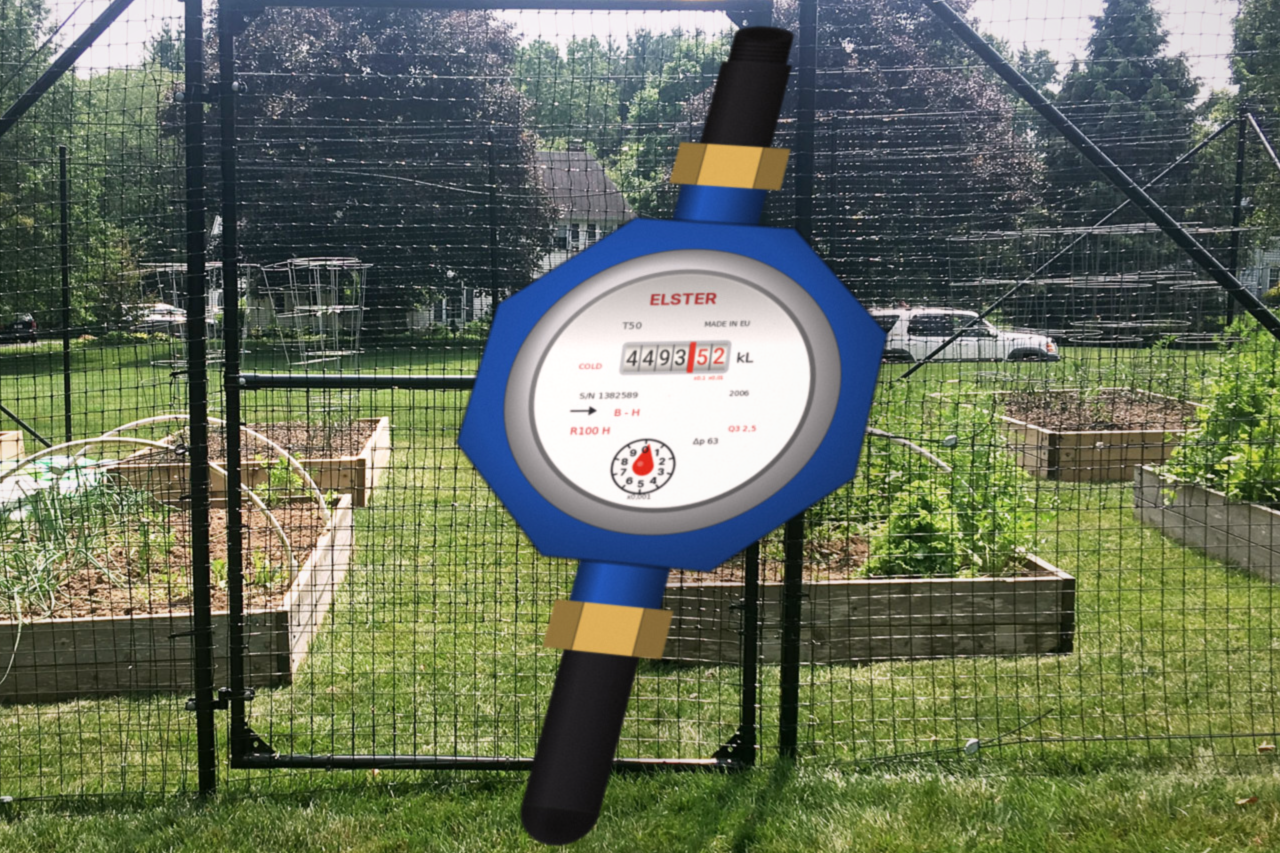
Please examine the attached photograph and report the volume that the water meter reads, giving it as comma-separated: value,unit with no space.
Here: 4493.520,kL
